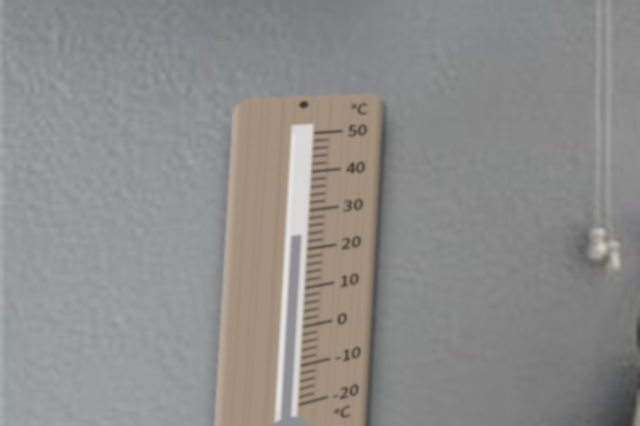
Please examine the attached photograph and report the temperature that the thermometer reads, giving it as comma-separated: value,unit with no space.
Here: 24,°C
